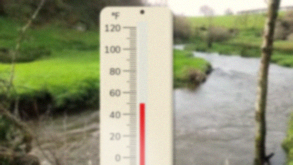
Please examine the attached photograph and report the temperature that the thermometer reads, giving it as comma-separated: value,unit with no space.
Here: 50,°F
